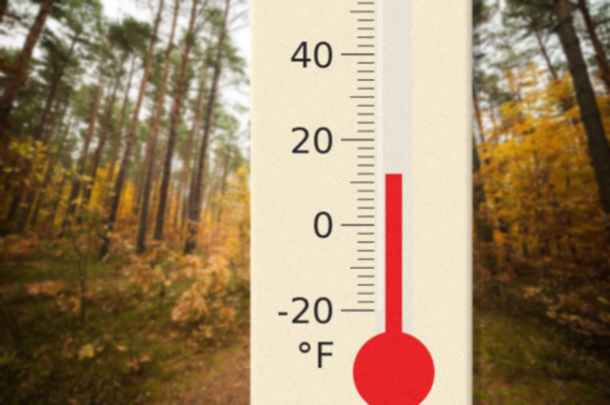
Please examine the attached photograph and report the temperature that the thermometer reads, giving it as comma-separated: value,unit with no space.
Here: 12,°F
